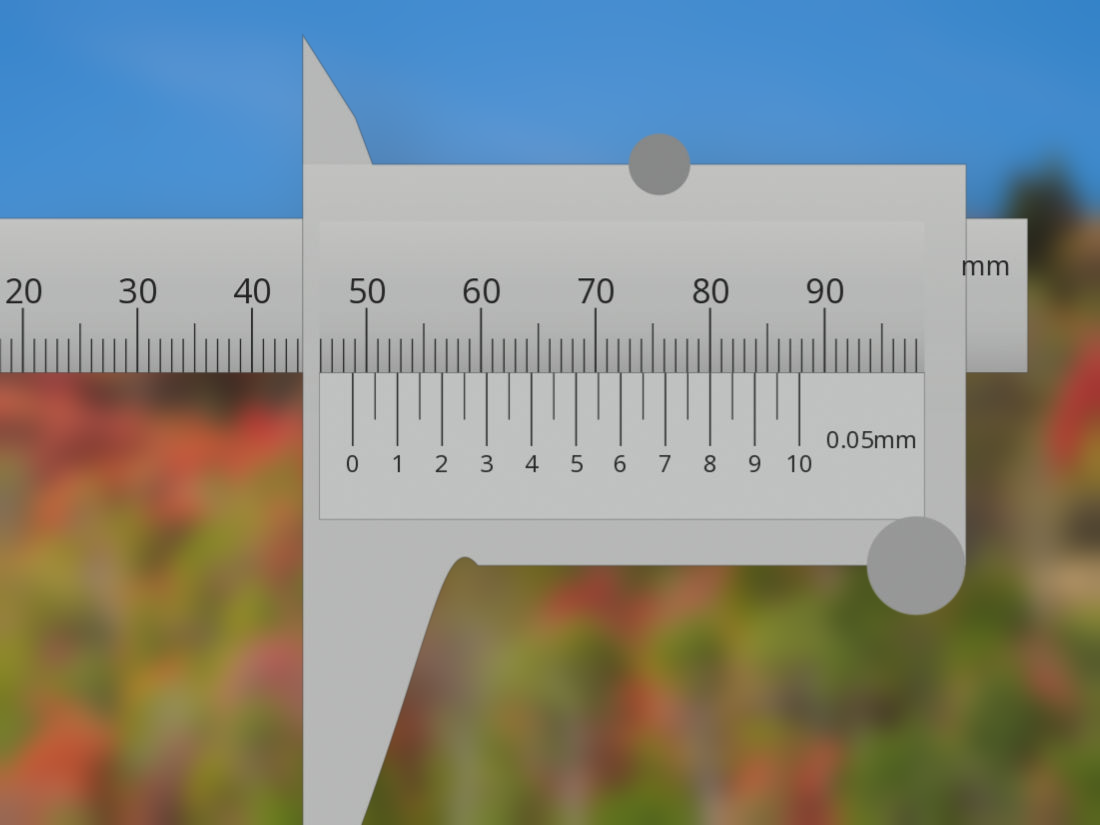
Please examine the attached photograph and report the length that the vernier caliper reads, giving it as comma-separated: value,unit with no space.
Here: 48.8,mm
